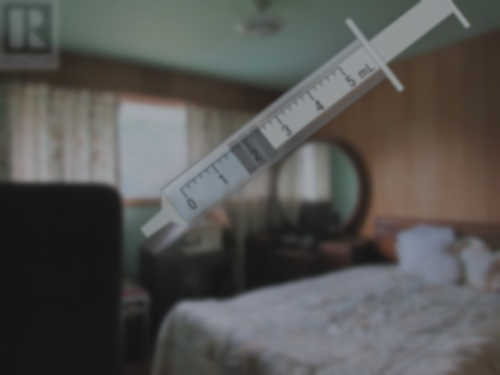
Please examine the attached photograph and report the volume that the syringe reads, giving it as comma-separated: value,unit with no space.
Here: 1.6,mL
